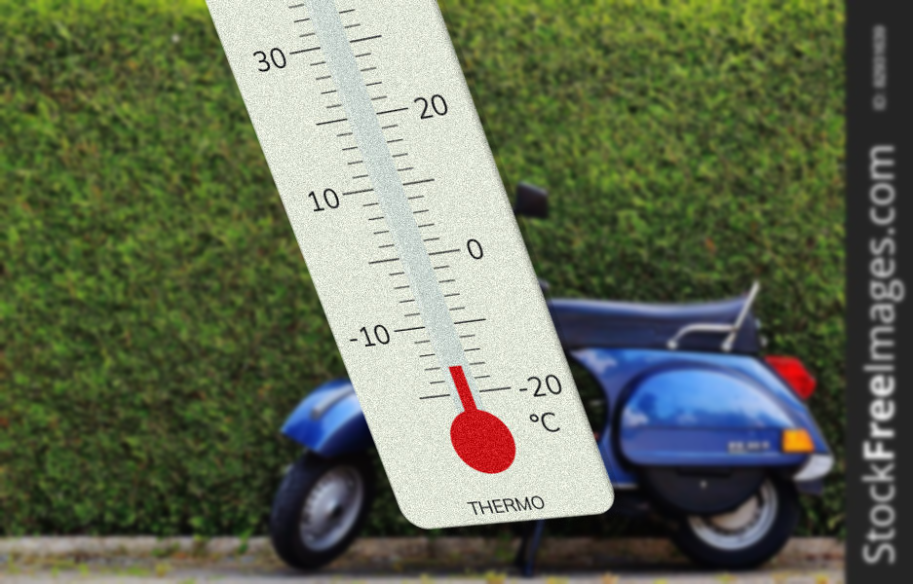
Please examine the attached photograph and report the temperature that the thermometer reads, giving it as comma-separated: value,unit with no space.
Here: -16,°C
